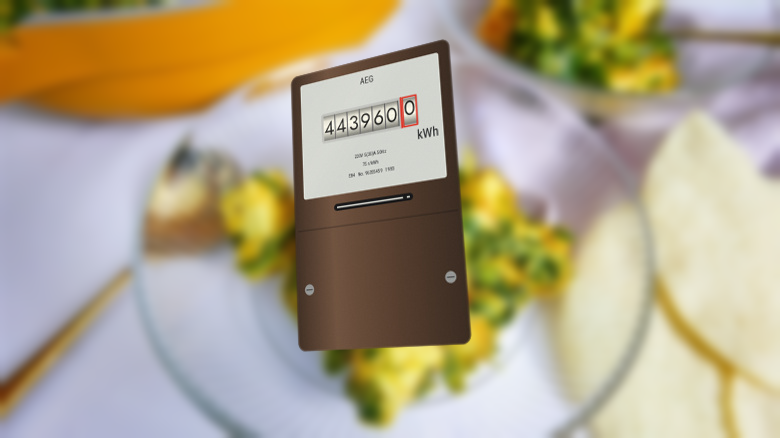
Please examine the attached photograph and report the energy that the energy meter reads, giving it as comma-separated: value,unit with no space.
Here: 443960.0,kWh
